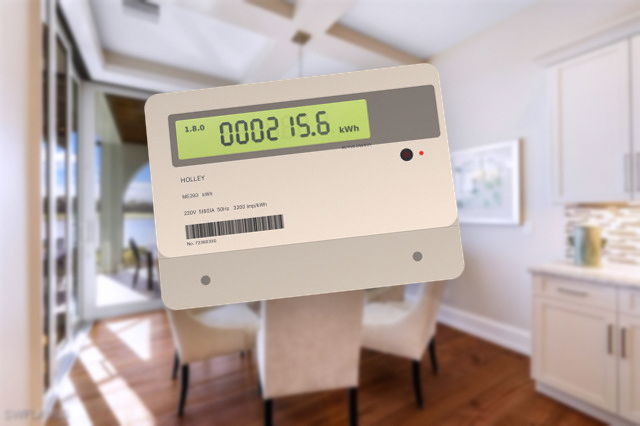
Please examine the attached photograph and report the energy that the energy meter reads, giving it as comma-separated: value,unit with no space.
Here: 215.6,kWh
